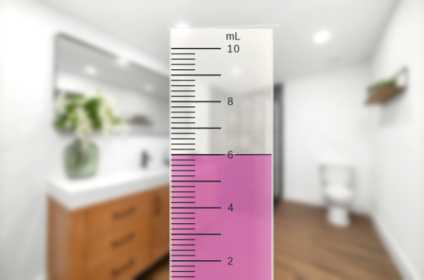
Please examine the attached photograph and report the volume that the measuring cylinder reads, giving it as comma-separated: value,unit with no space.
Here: 6,mL
